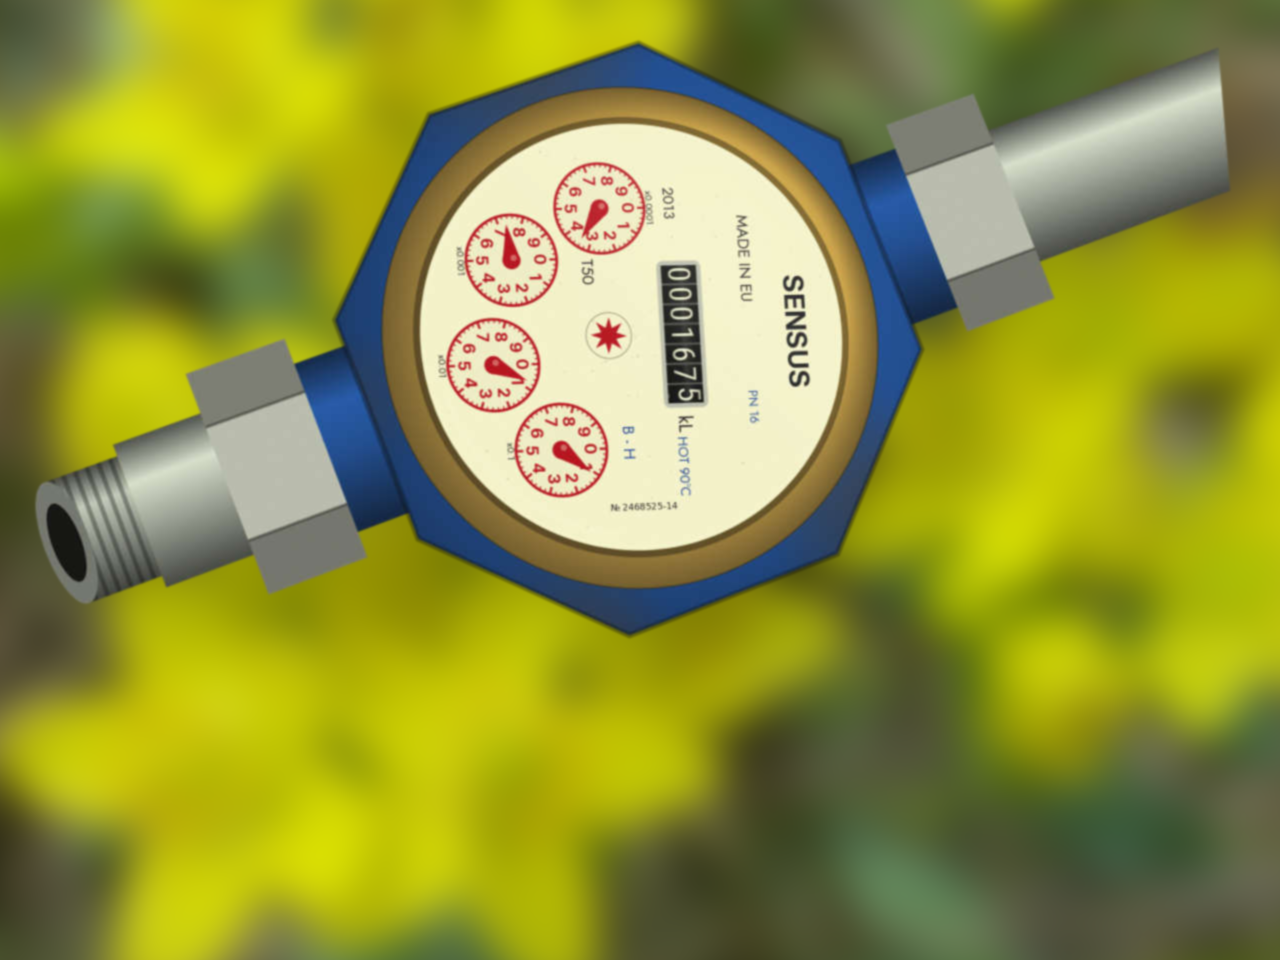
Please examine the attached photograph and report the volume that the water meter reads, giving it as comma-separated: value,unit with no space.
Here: 1675.1073,kL
